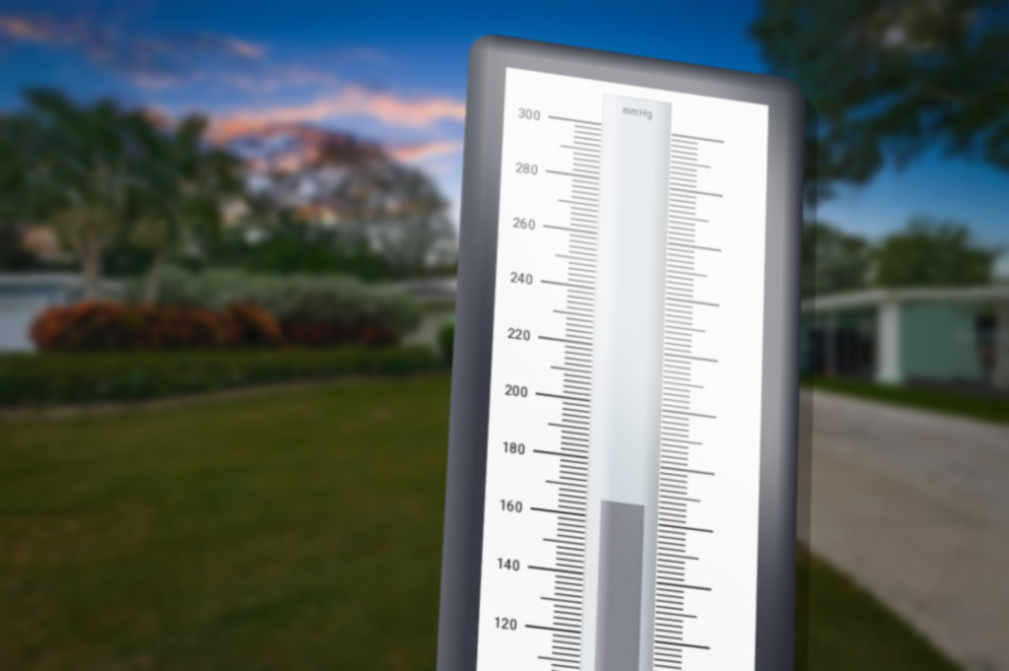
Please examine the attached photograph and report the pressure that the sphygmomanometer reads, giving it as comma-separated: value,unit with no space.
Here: 166,mmHg
